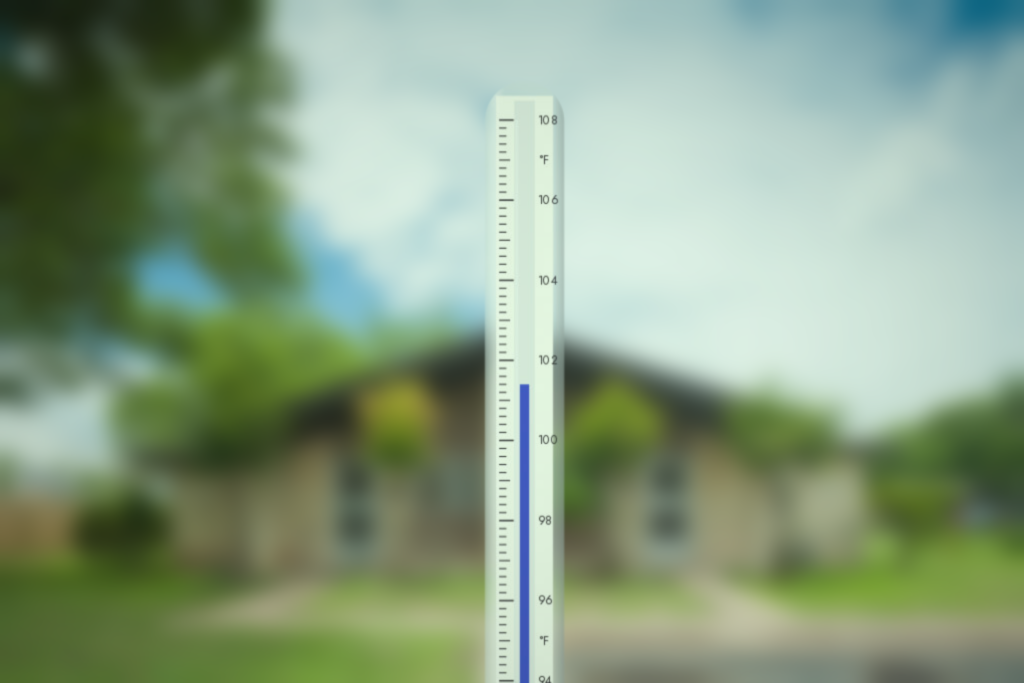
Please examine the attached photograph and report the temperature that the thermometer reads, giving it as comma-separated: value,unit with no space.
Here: 101.4,°F
